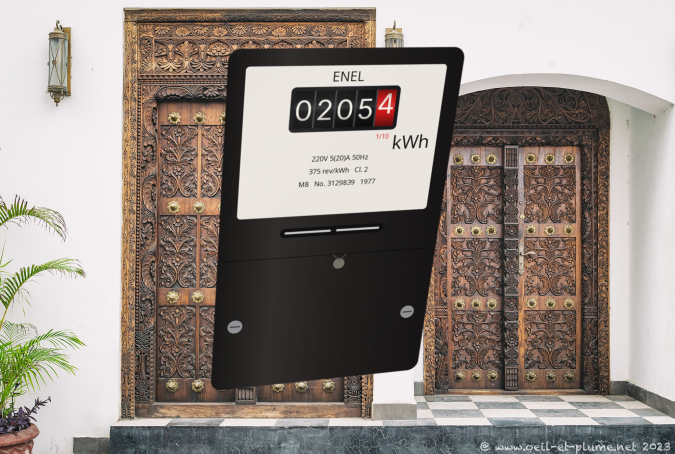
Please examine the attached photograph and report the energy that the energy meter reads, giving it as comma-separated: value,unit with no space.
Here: 205.4,kWh
